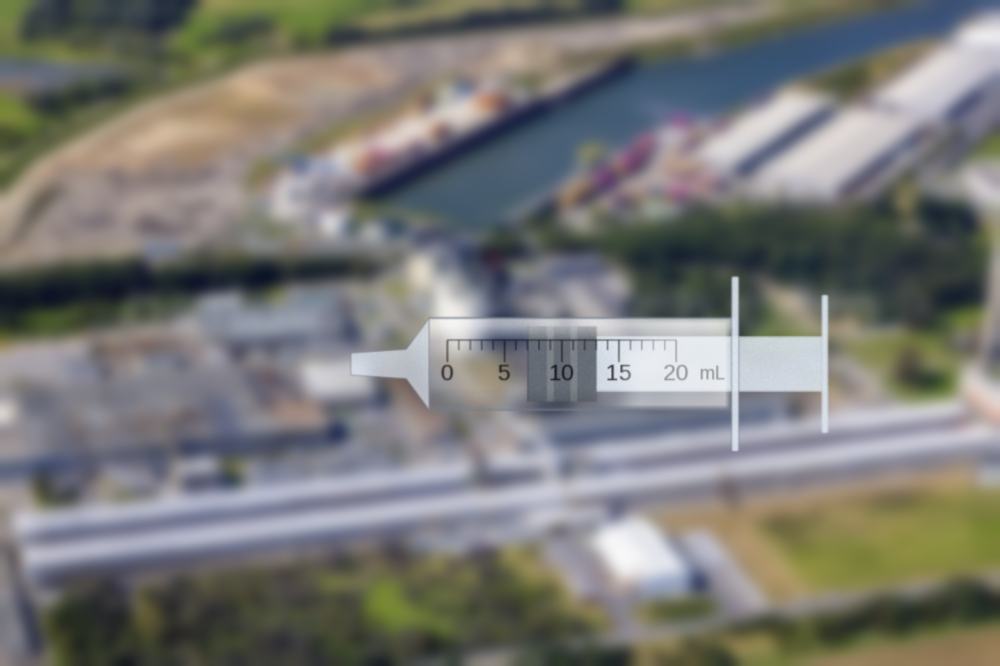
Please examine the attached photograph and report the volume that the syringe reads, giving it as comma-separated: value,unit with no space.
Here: 7,mL
